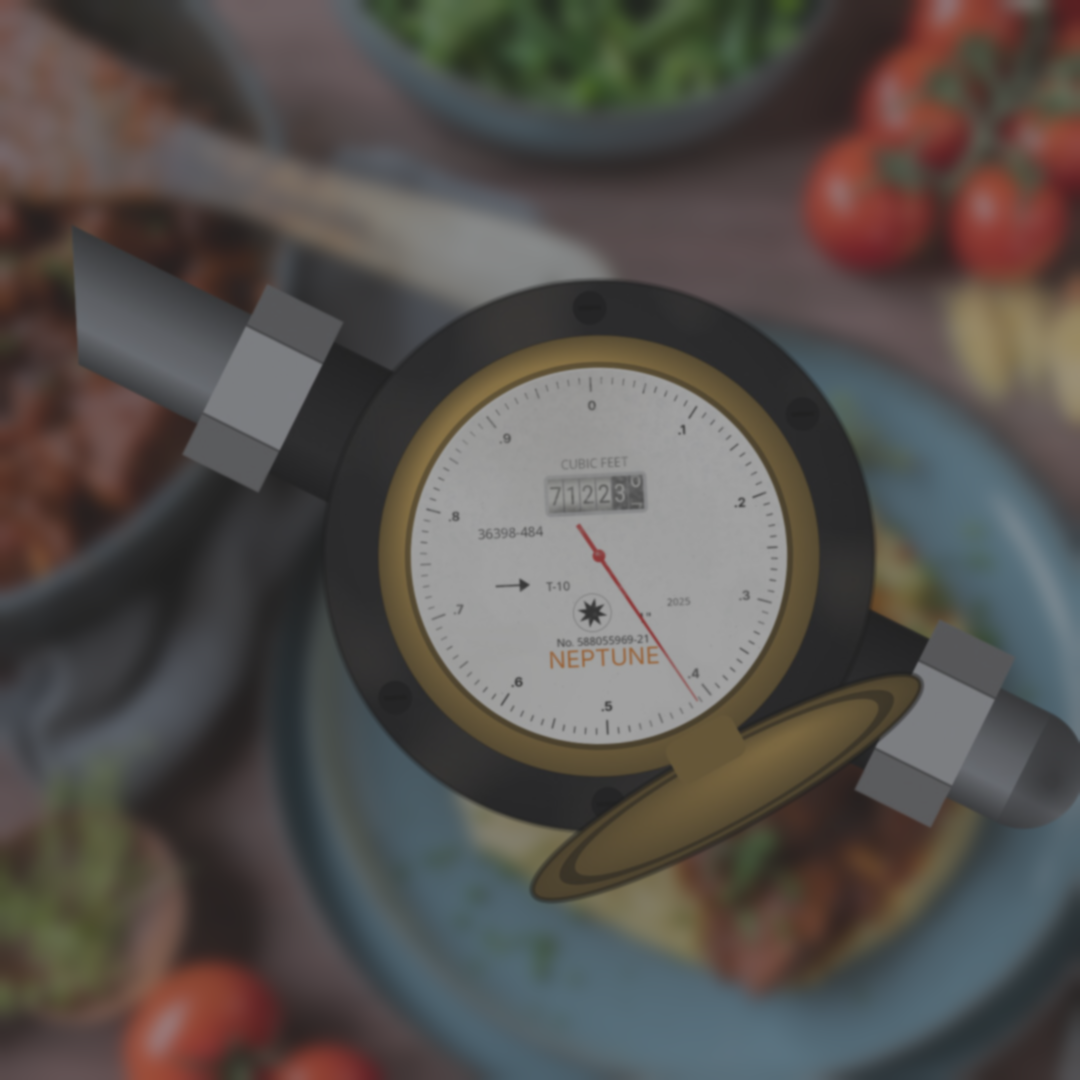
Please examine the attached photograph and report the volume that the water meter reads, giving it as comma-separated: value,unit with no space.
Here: 712236.41,ft³
